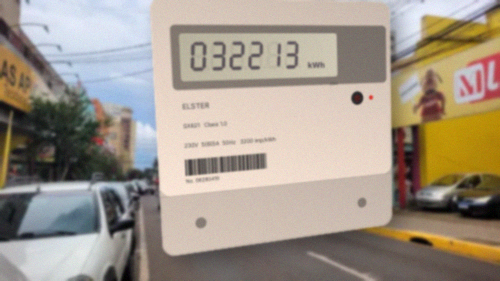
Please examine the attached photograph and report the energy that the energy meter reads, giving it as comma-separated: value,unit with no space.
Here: 32213,kWh
